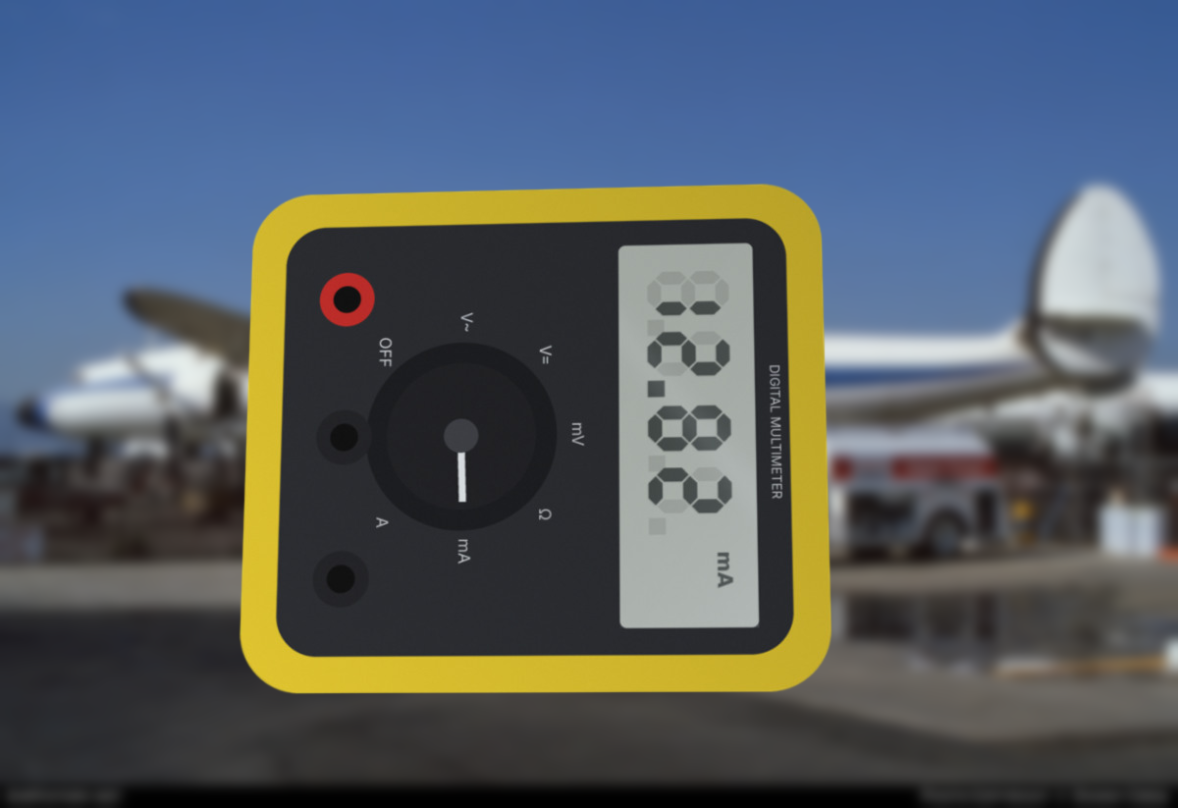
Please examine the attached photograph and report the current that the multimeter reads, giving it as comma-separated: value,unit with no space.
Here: 12.82,mA
